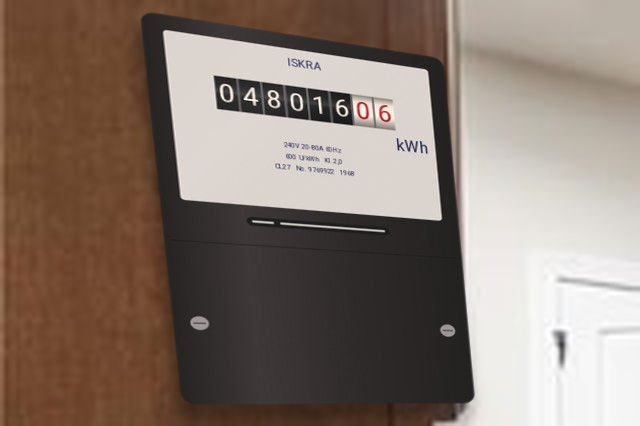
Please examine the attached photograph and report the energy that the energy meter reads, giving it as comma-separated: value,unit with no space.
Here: 48016.06,kWh
